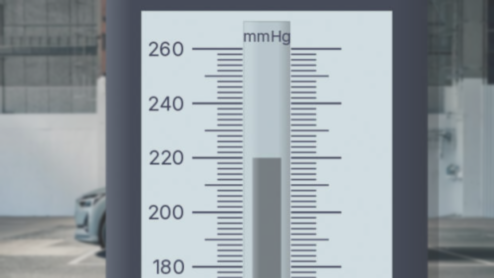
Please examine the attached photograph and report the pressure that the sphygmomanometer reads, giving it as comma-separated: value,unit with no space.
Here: 220,mmHg
